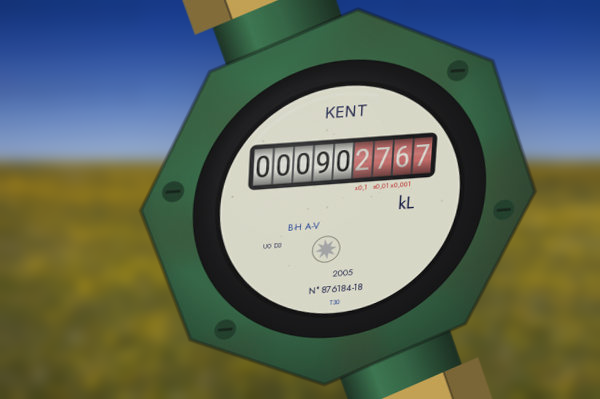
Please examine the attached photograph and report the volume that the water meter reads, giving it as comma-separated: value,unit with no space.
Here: 90.2767,kL
